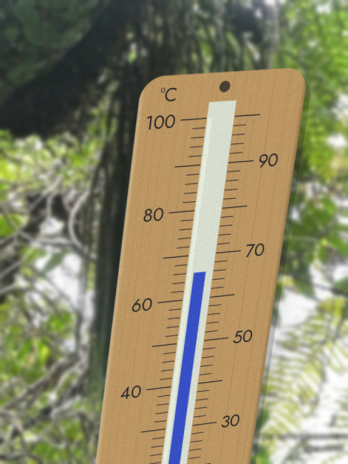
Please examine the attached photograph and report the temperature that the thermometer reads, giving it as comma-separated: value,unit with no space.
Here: 66,°C
